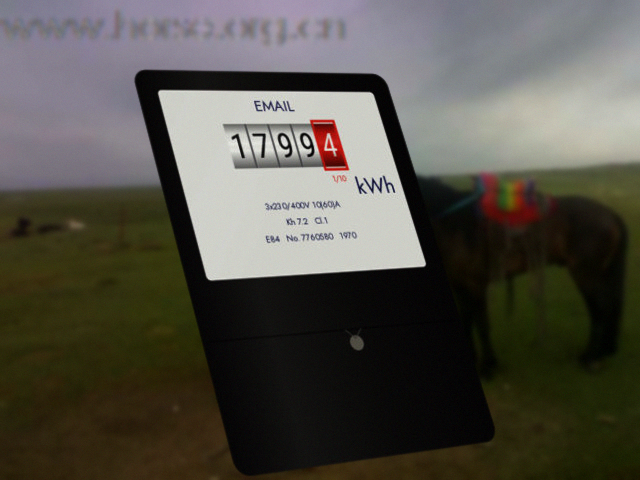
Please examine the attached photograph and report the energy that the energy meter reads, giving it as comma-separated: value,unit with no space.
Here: 1799.4,kWh
